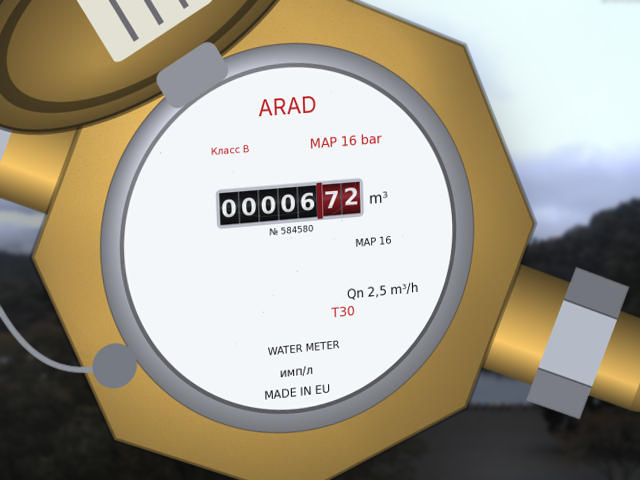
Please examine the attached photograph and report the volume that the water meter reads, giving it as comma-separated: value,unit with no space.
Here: 6.72,m³
